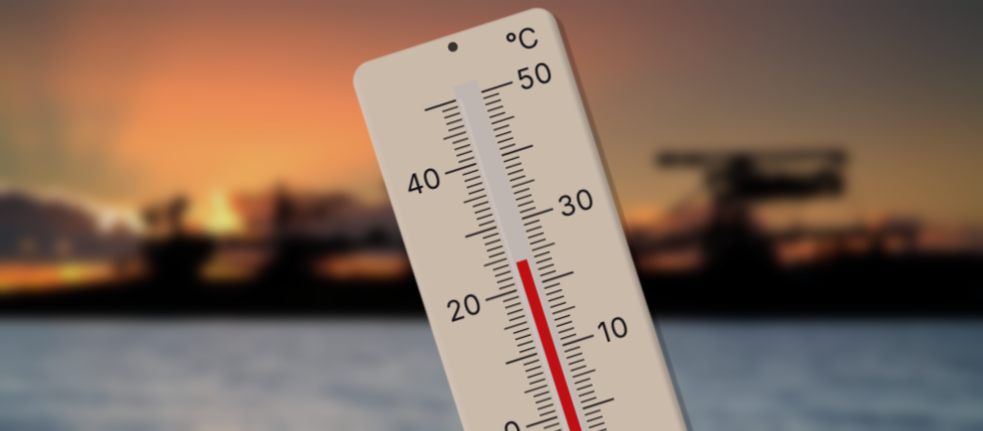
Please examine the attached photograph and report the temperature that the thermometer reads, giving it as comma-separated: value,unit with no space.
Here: 24,°C
